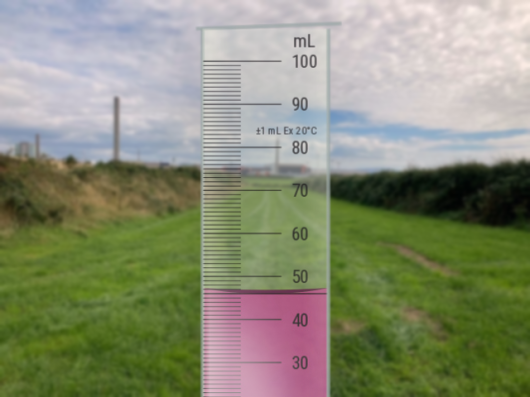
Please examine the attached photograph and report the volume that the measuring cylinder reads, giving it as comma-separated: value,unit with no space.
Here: 46,mL
